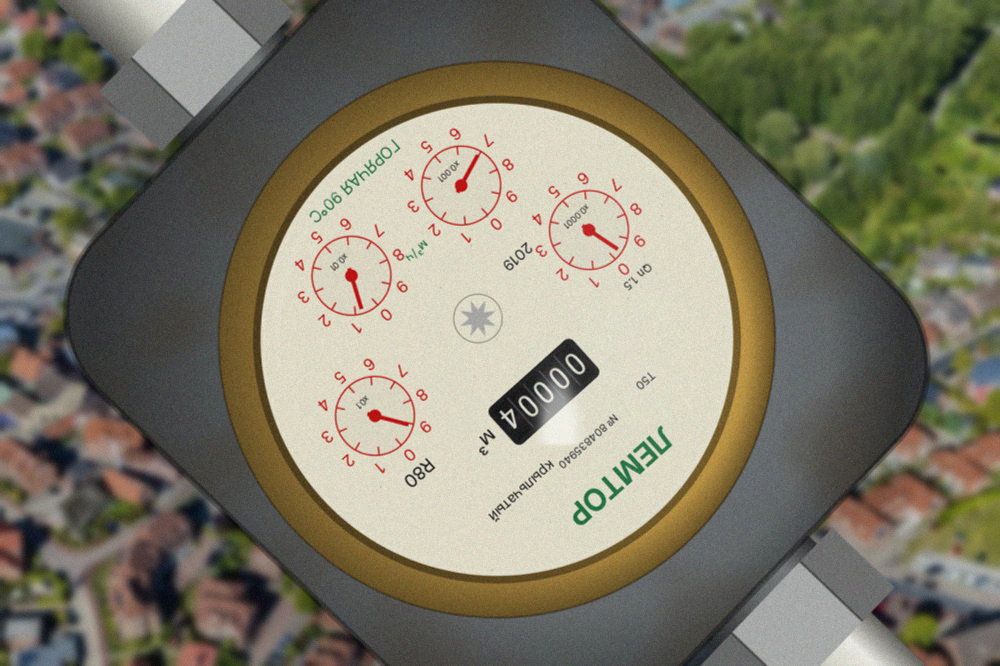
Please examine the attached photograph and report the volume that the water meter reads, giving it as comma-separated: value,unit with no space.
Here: 3.9069,m³
